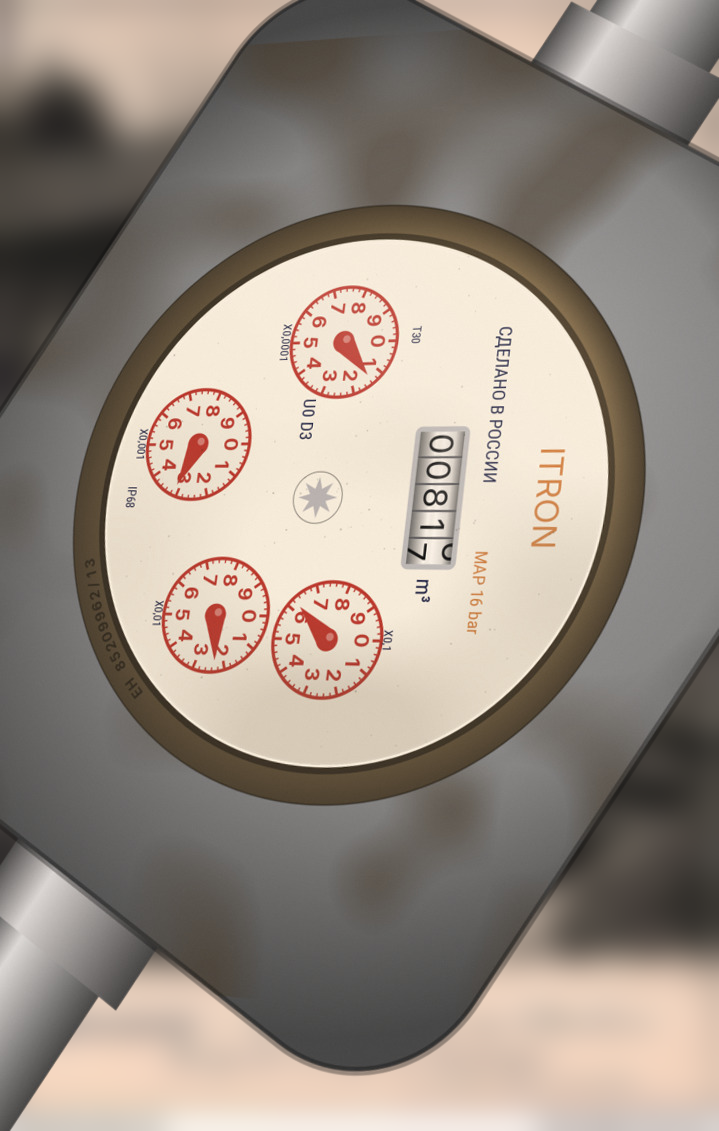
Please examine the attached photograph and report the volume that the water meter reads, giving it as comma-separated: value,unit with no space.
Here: 816.6231,m³
